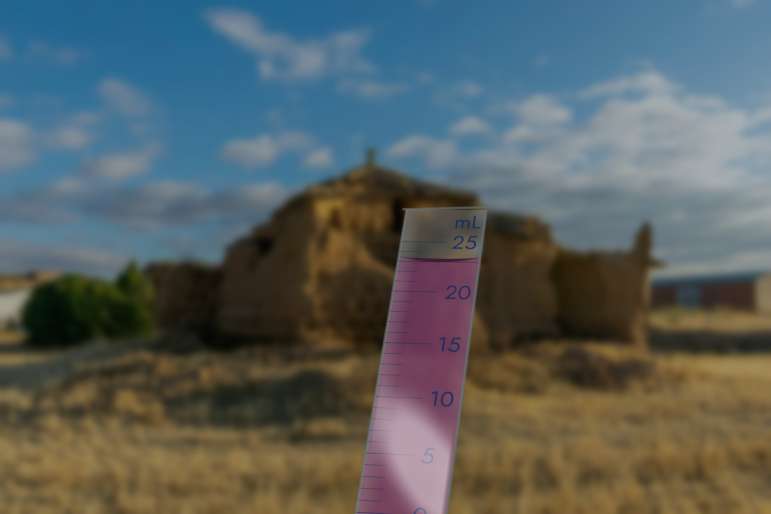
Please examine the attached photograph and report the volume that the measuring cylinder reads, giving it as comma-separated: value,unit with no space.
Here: 23,mL
